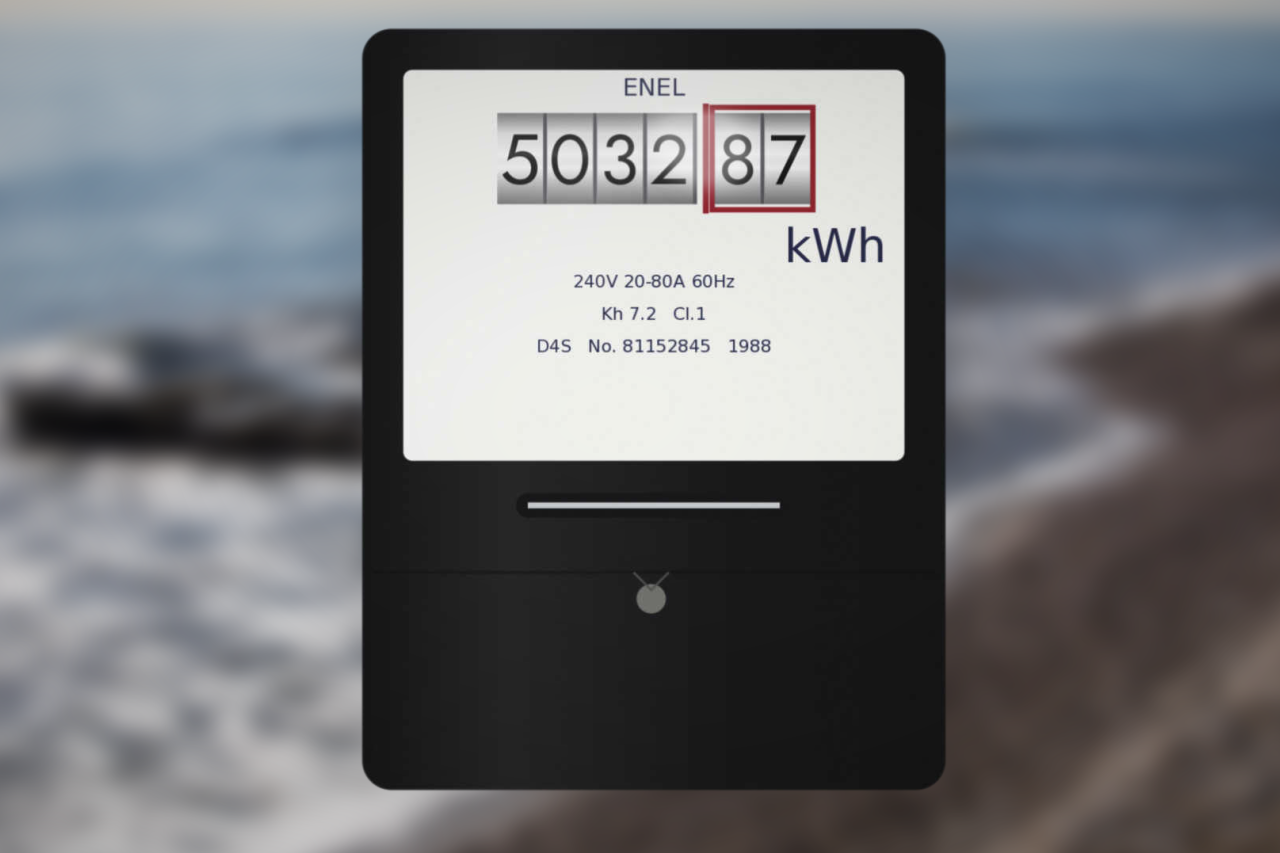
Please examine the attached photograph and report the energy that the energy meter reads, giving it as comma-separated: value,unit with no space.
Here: 5032.87,kWh
